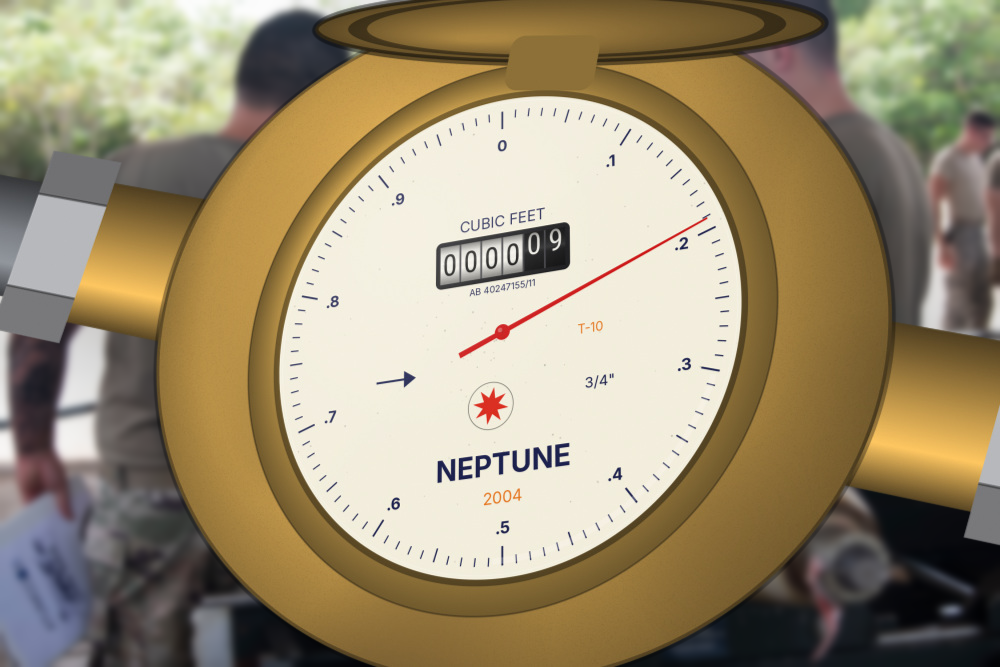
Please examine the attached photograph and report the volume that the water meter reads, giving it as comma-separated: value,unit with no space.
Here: 9.19,ft³
